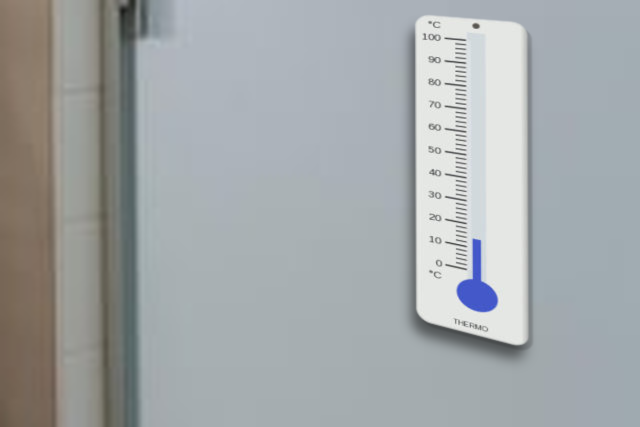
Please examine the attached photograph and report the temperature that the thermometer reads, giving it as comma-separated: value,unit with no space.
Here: 14,°C
